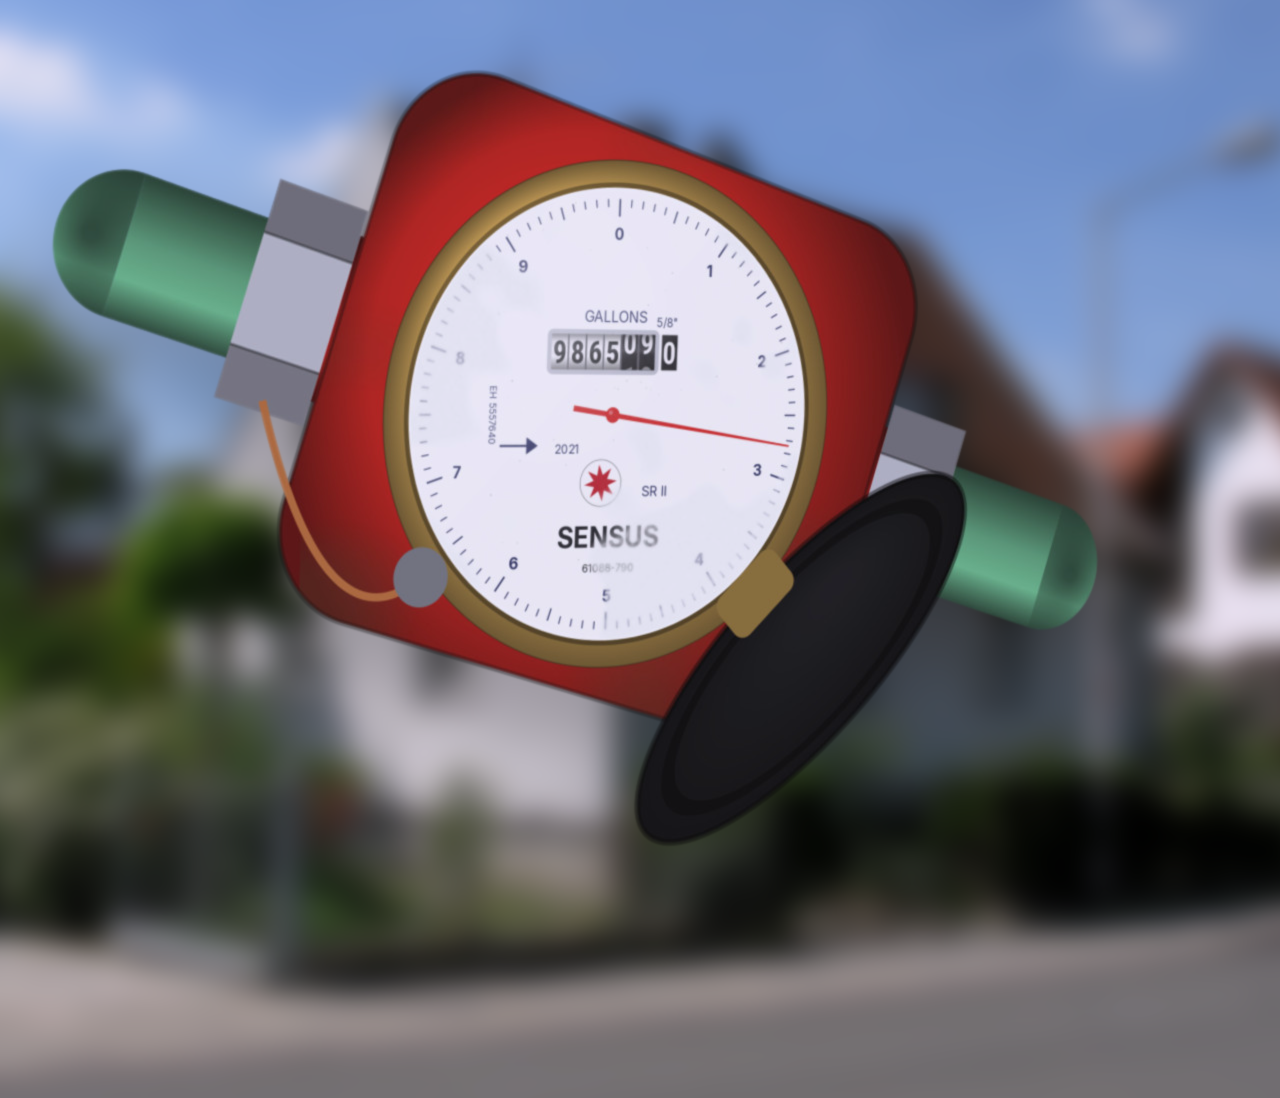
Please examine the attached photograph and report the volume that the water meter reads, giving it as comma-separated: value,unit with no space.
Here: 9865092.7,gal
